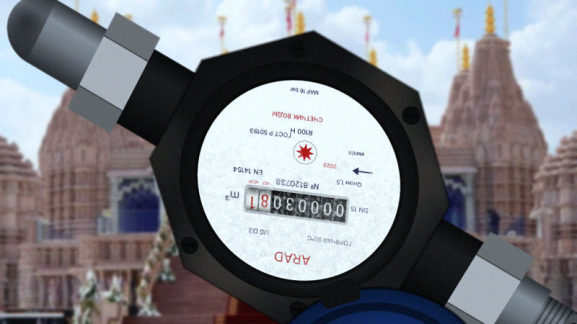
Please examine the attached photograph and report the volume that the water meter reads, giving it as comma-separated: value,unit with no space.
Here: 30.81,m³
